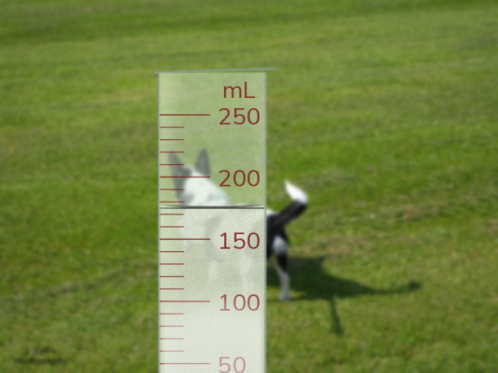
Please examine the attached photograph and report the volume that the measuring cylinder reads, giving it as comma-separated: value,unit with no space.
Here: 175,mL
